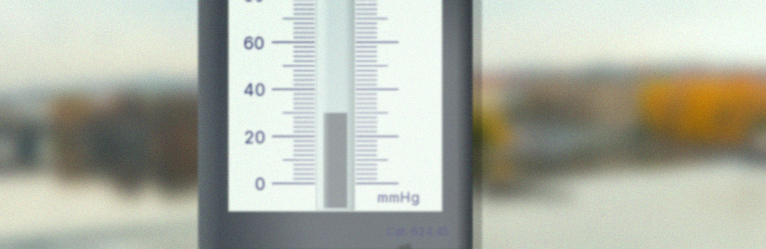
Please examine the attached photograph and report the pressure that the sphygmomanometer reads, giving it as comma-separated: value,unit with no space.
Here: 30,mmHg
